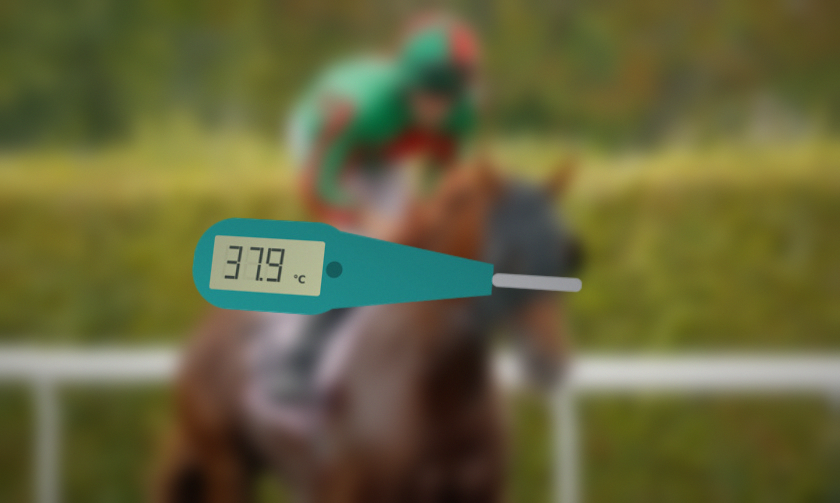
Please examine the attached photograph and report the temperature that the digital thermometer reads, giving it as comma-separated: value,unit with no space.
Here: 37.9,°C
